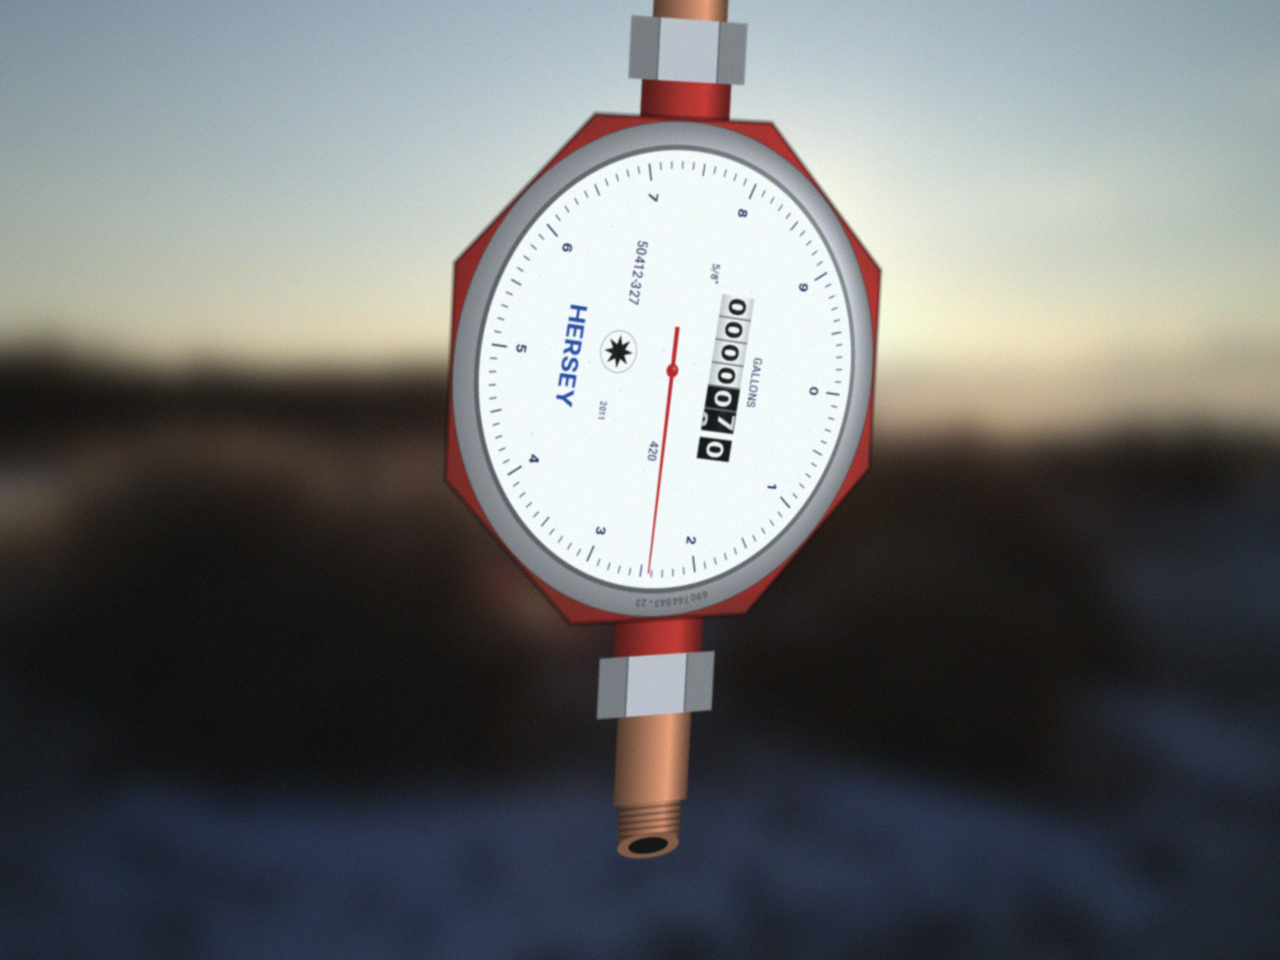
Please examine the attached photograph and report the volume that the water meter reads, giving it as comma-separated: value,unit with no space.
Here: 72.4,gal
